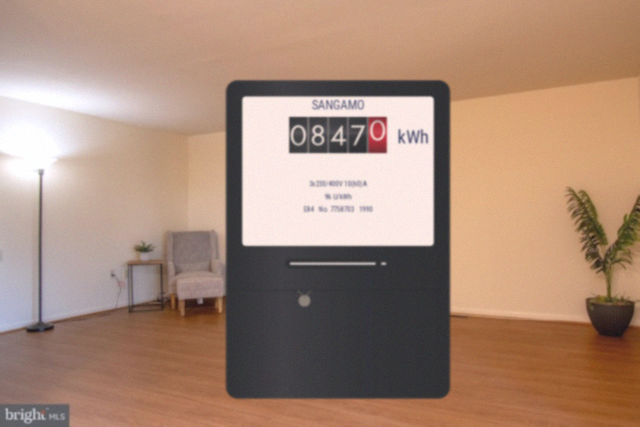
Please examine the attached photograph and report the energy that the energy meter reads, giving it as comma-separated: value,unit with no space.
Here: 847.0,kWh
